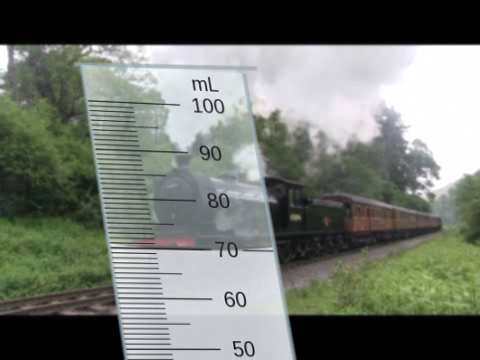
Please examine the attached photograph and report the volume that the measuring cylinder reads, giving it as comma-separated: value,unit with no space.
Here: 70,mL
